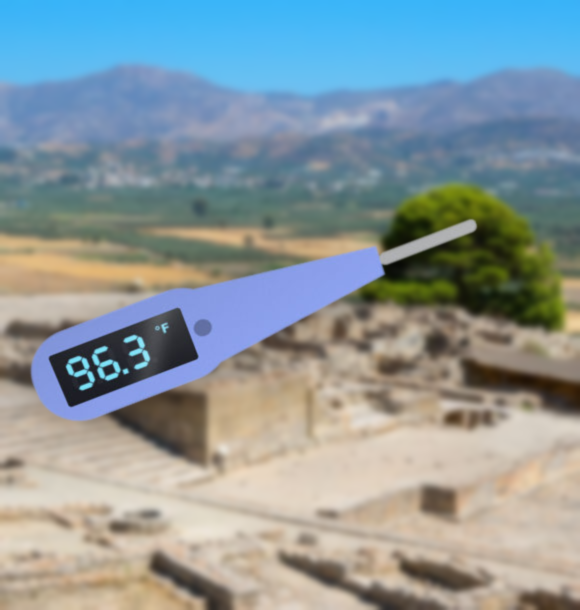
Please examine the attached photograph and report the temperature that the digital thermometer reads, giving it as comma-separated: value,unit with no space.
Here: 96.3,°F
